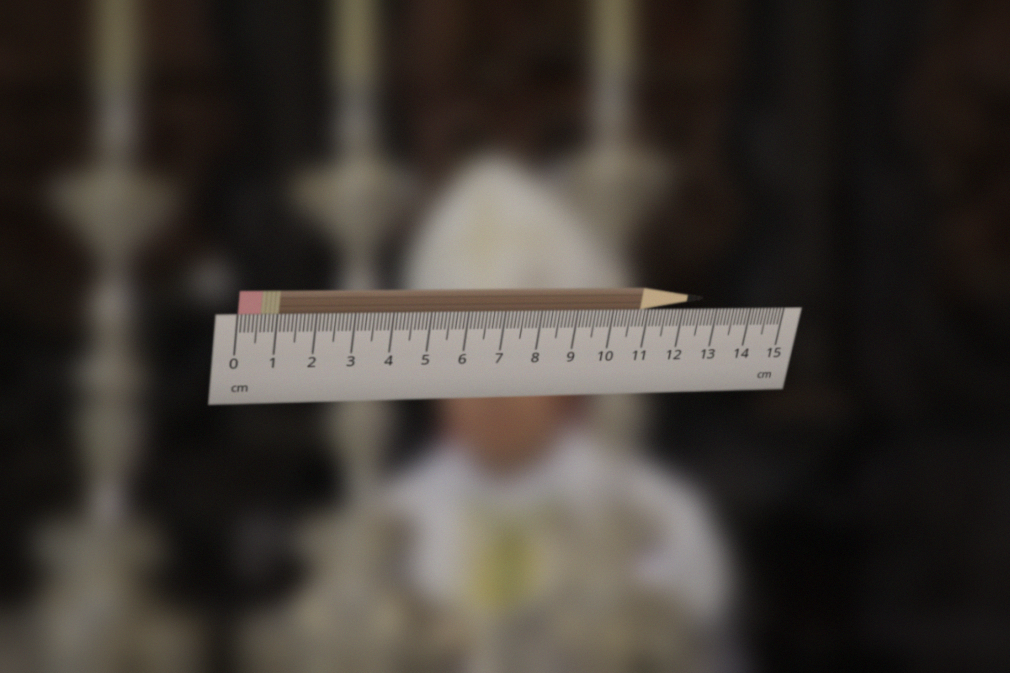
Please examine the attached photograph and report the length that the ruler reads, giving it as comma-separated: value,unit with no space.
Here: 12.5,cm
